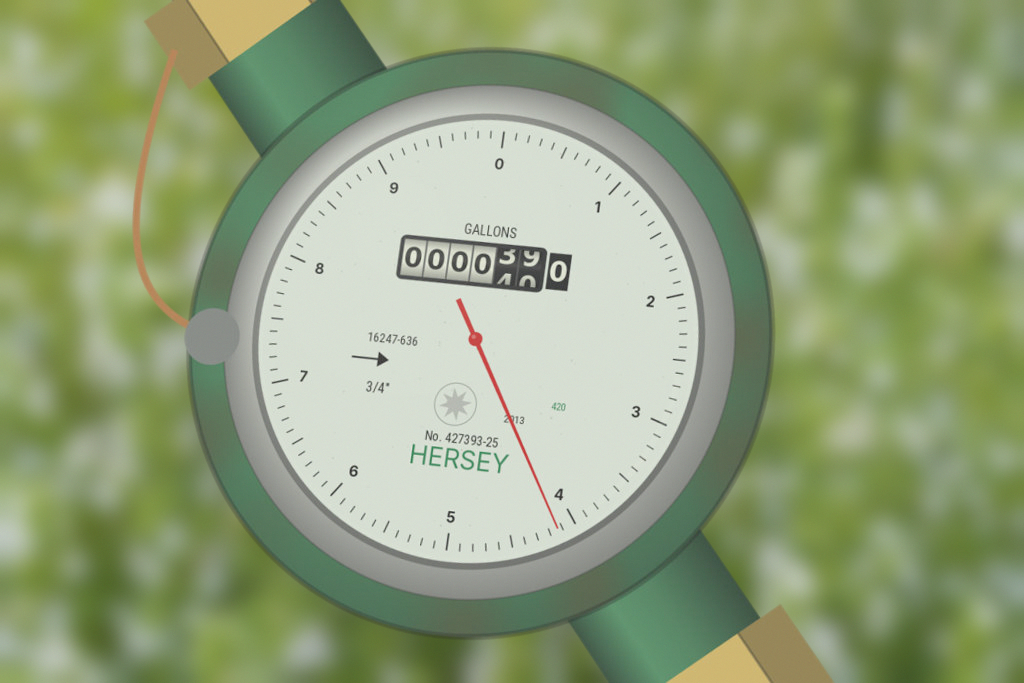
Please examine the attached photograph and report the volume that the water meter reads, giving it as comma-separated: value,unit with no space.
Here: 394.1,gal
